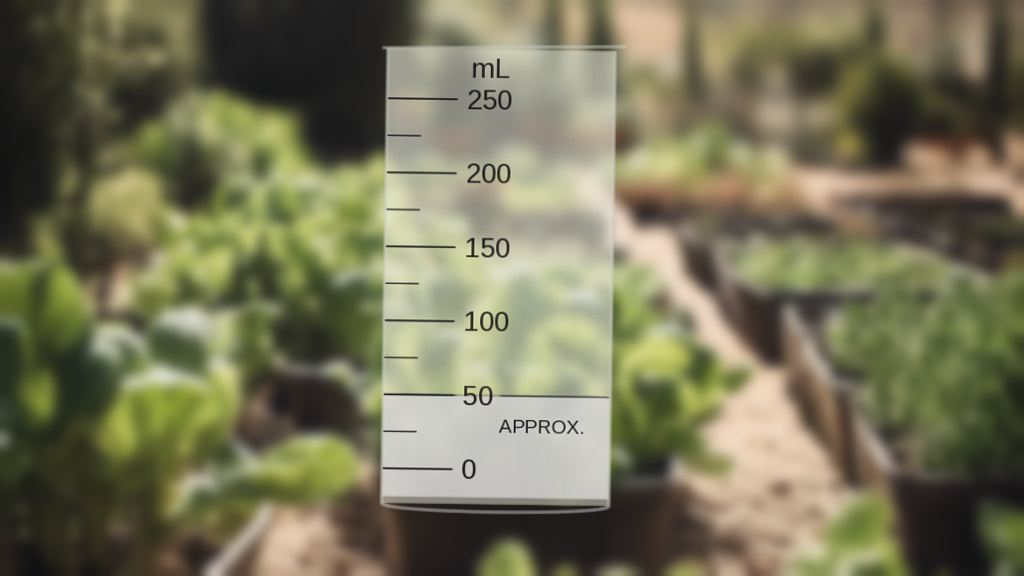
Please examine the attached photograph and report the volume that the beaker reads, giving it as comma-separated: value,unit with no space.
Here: 50,mL
